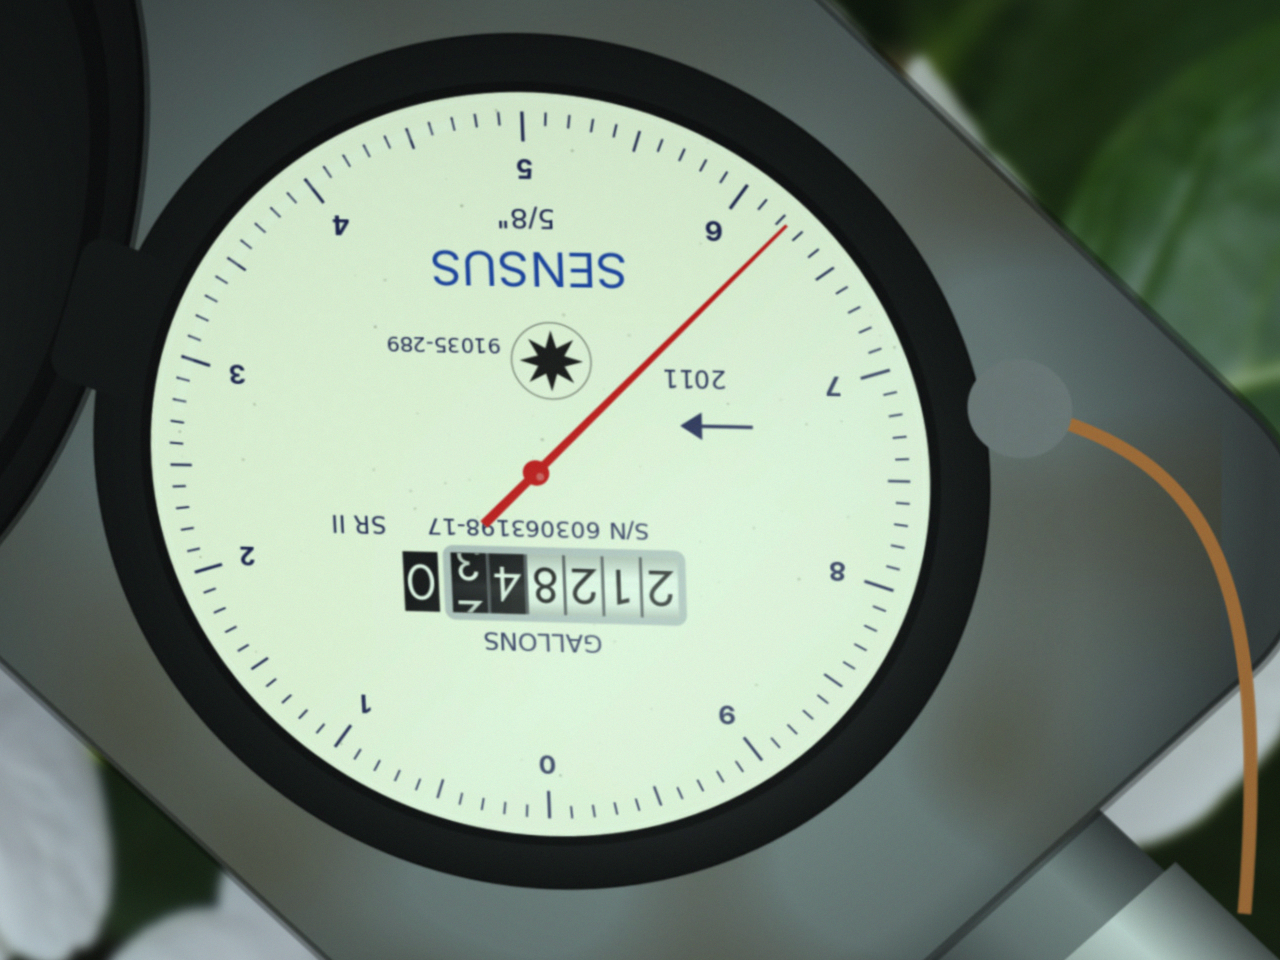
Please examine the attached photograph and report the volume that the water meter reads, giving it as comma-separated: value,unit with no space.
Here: 2128426.2,gal
